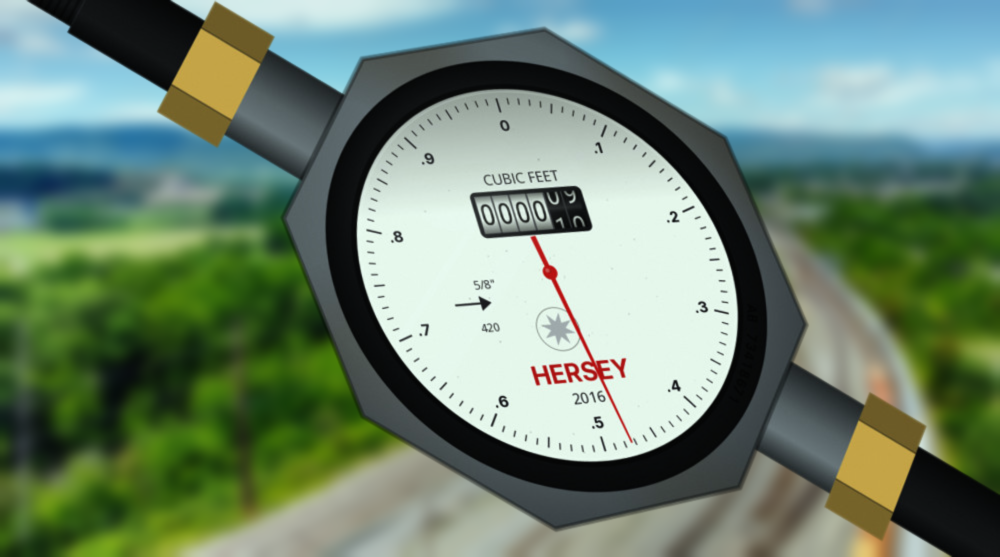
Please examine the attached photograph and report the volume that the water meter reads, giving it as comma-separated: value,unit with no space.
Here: 9.47,ft³
